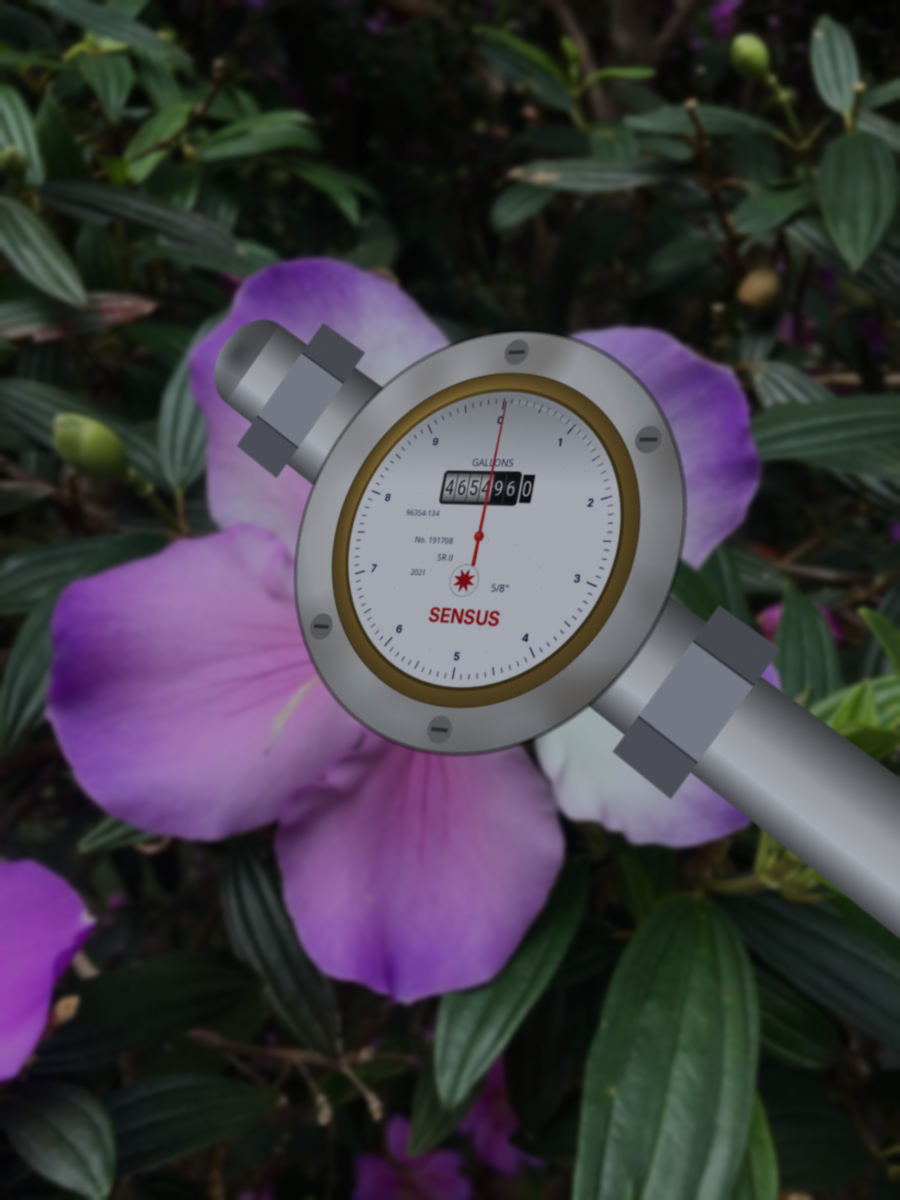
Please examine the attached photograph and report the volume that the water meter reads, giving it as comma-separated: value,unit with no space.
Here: 4654960.0,gal
